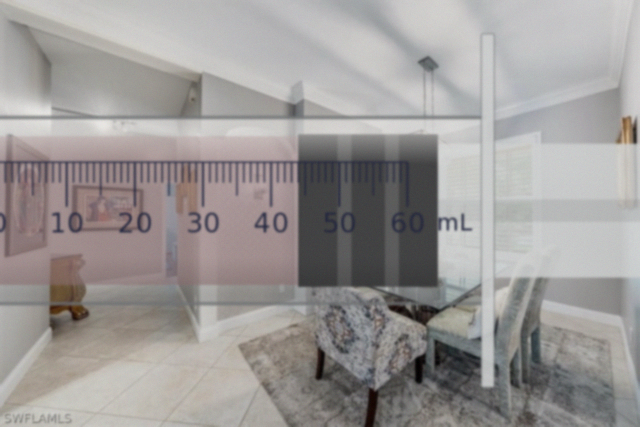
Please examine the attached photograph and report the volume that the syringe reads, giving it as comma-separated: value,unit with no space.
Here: 44,mL
